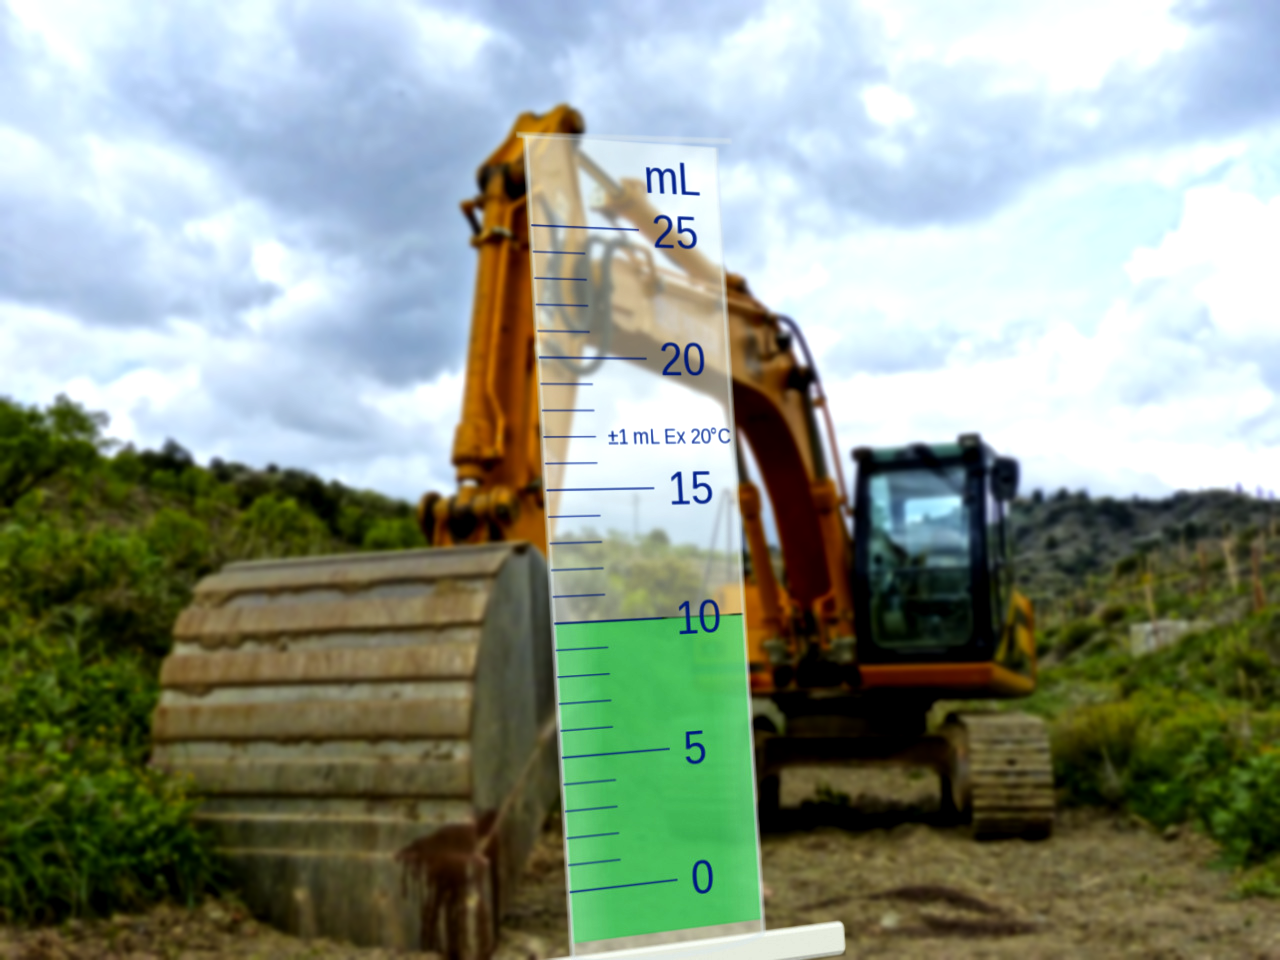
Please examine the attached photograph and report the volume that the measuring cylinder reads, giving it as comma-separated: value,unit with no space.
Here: 10,mL
